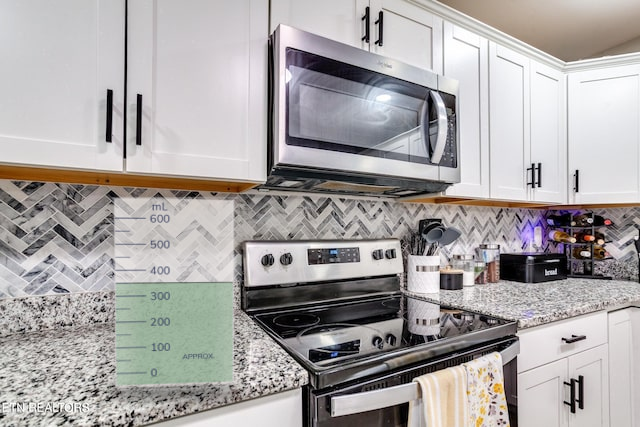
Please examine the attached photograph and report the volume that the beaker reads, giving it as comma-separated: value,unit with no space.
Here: 350,mL
